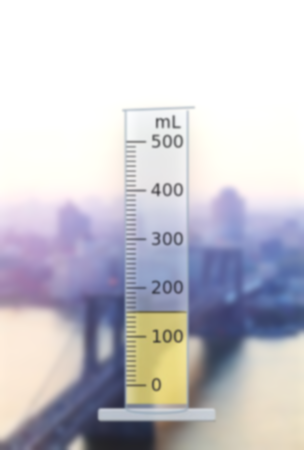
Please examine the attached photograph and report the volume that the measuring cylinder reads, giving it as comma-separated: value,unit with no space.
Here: 150,mL
